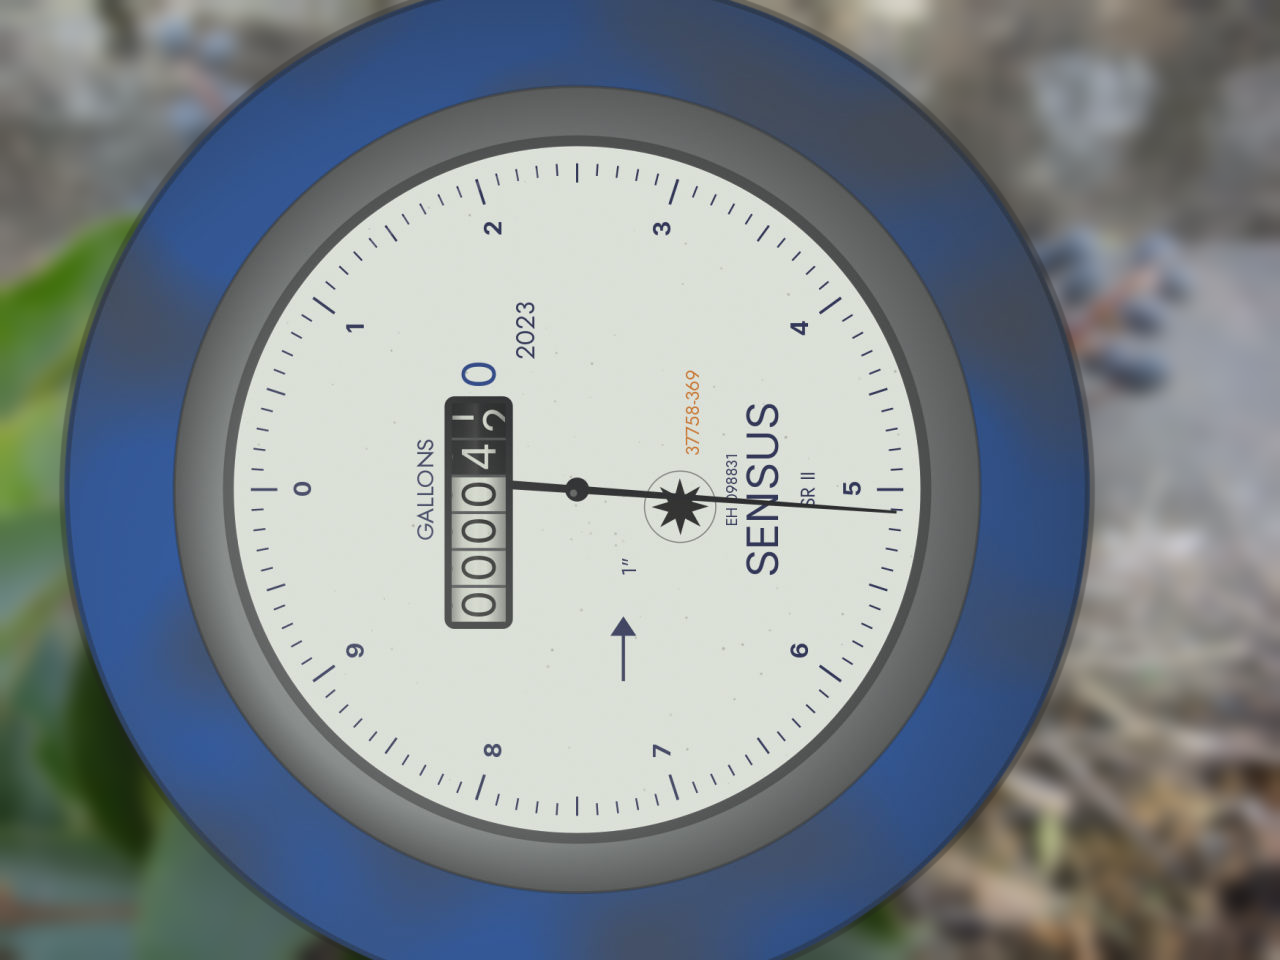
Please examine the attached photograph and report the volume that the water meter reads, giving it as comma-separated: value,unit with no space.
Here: 415.1,gal
